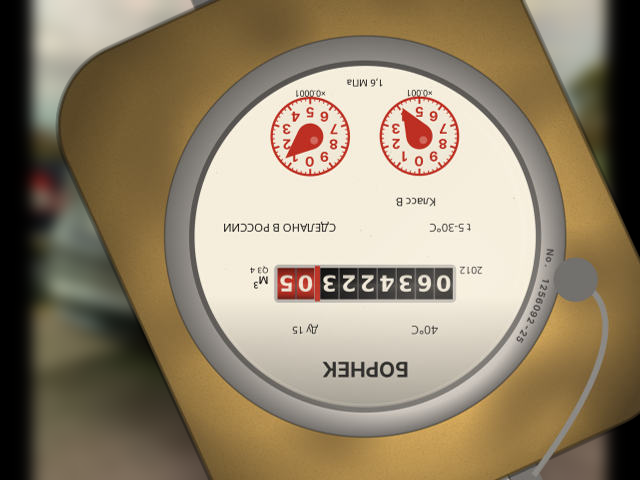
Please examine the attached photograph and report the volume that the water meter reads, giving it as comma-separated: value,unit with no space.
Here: 634223.0541,m³
